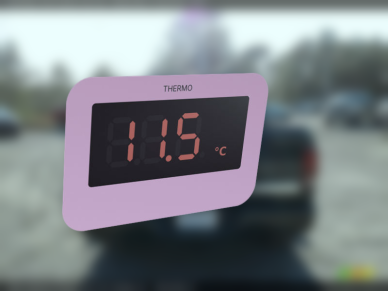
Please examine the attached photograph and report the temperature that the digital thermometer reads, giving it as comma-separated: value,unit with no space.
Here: 11.5,°C
